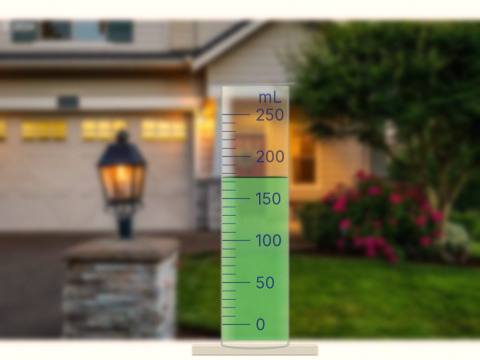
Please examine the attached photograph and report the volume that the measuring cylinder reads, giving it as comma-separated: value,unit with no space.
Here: 175,mL
